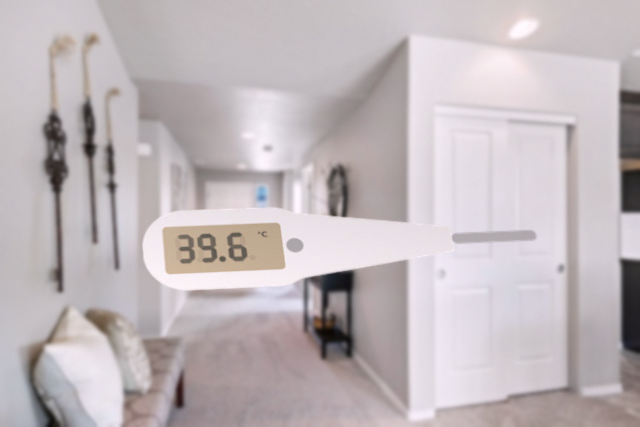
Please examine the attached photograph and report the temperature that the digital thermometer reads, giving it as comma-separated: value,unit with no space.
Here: 39.6,°C
